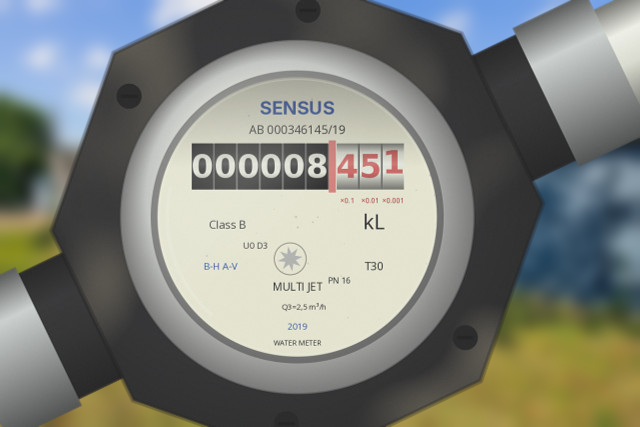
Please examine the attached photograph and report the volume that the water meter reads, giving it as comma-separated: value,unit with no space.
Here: 8.451,kL
